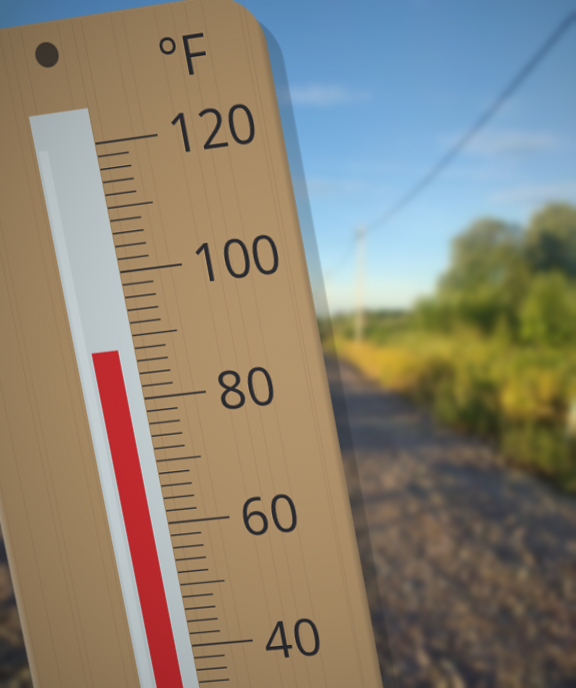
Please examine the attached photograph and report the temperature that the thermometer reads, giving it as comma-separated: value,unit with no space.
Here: 88,°F
